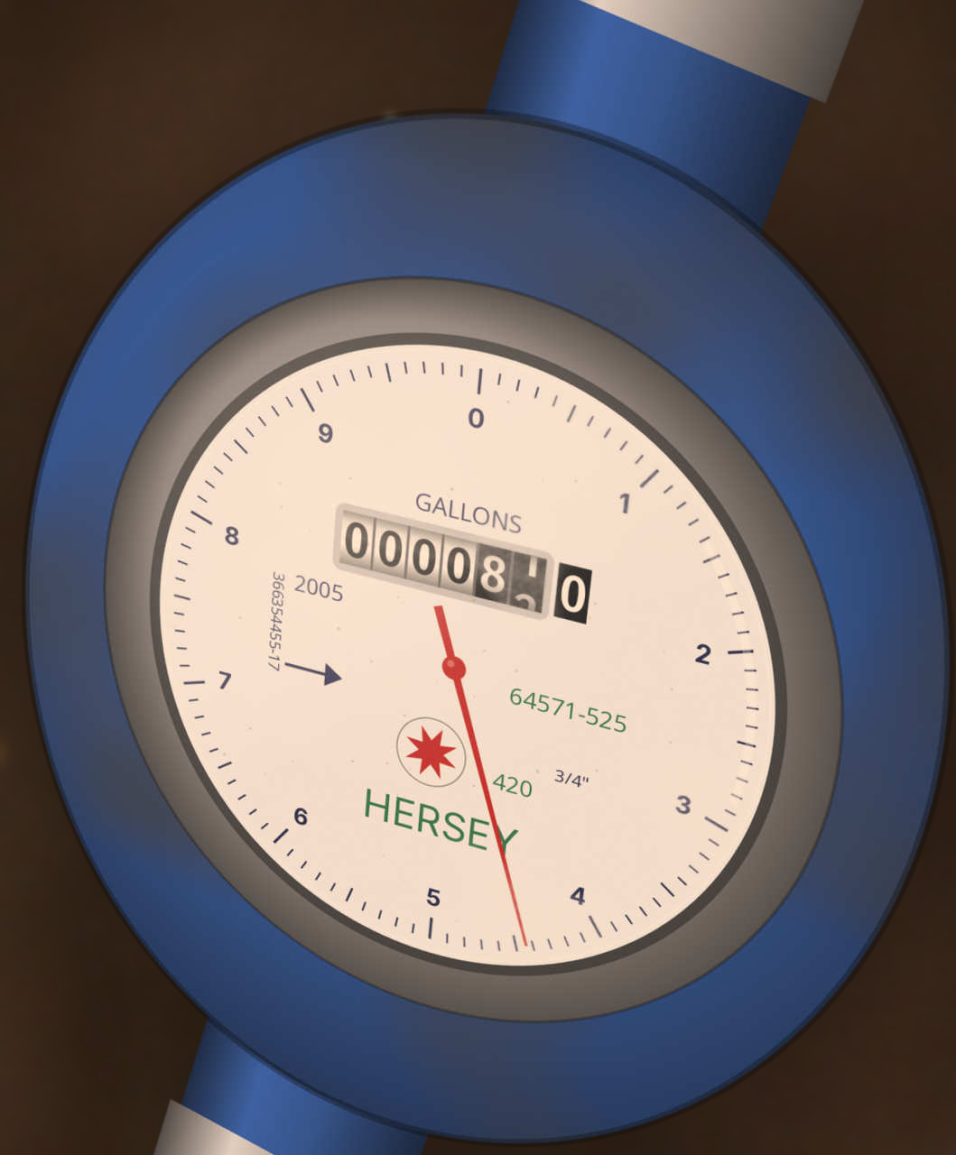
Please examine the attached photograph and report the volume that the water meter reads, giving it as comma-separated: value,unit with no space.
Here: 814.4,gal
